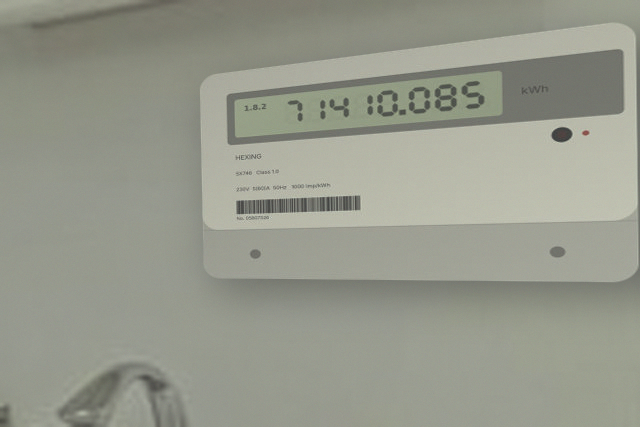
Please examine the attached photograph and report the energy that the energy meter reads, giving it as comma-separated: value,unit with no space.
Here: 71410.085,kWh
